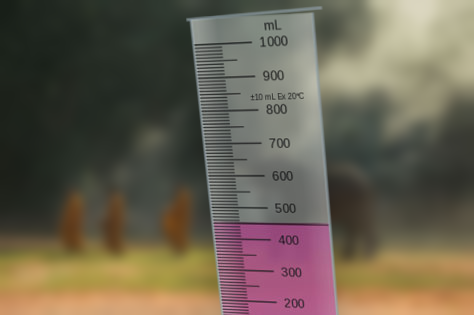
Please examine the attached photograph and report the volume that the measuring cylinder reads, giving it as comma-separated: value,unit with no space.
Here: 450,mL
